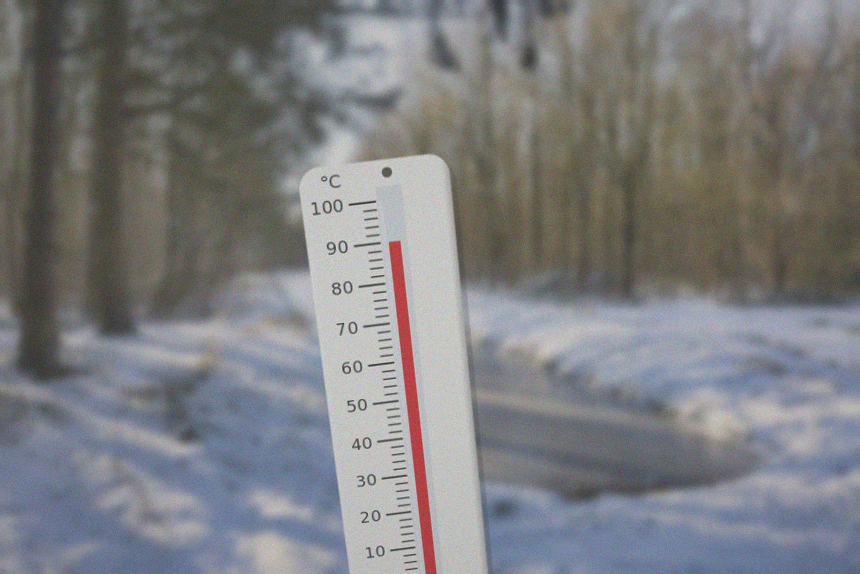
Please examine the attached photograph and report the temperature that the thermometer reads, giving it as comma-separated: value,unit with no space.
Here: 90,°C
